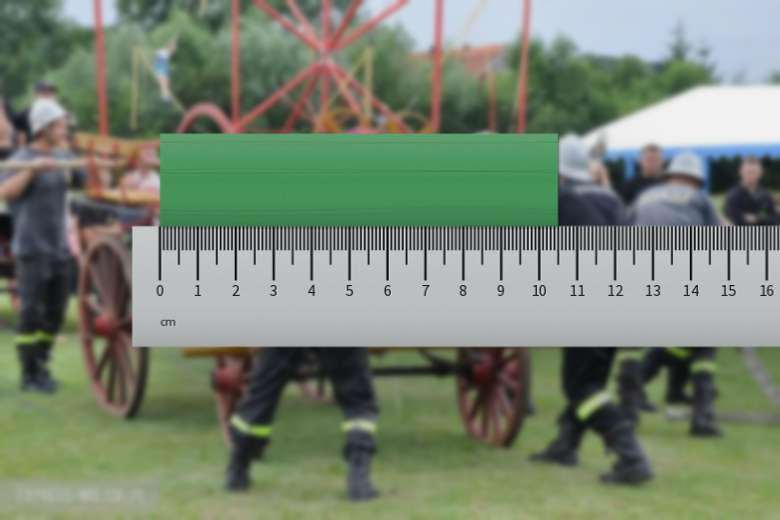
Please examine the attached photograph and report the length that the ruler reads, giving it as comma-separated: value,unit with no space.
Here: 10.5,cm
